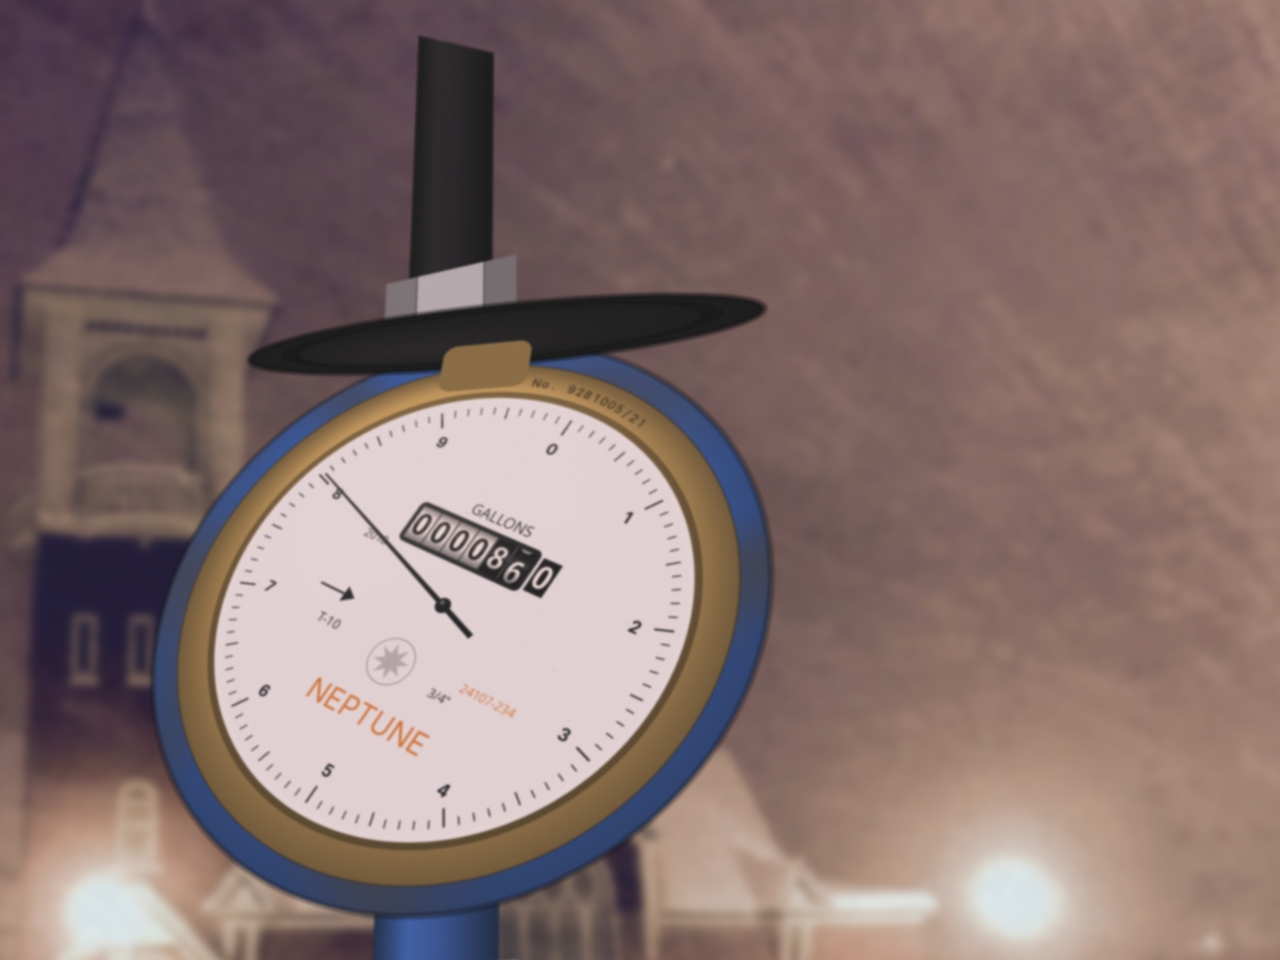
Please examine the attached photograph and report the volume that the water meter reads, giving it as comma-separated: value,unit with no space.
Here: 858.0,gal
